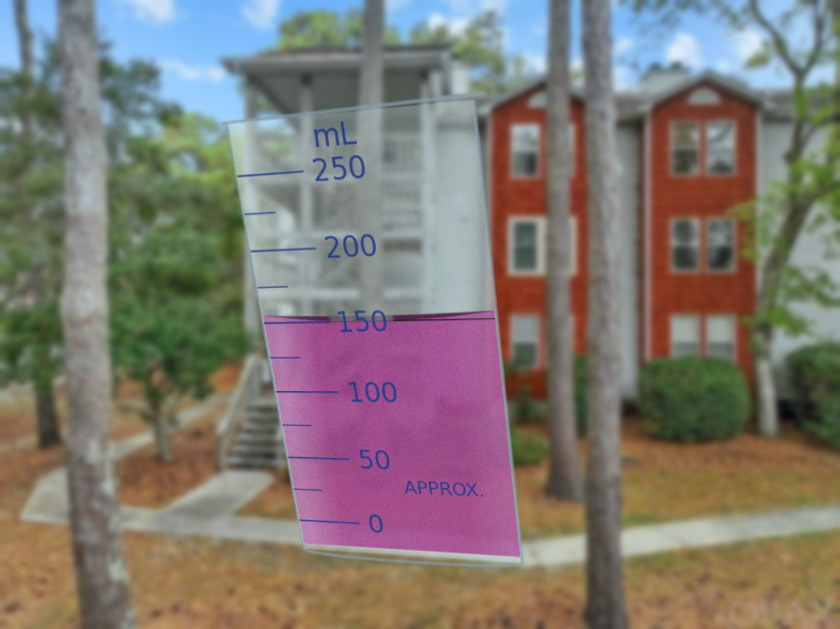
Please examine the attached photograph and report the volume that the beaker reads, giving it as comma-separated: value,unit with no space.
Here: 150,mL
